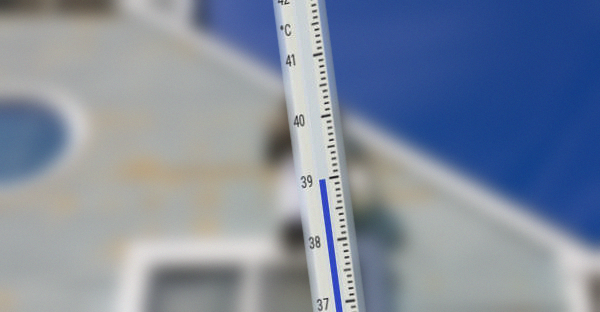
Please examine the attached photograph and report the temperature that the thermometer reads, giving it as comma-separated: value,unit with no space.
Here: 39,°C
